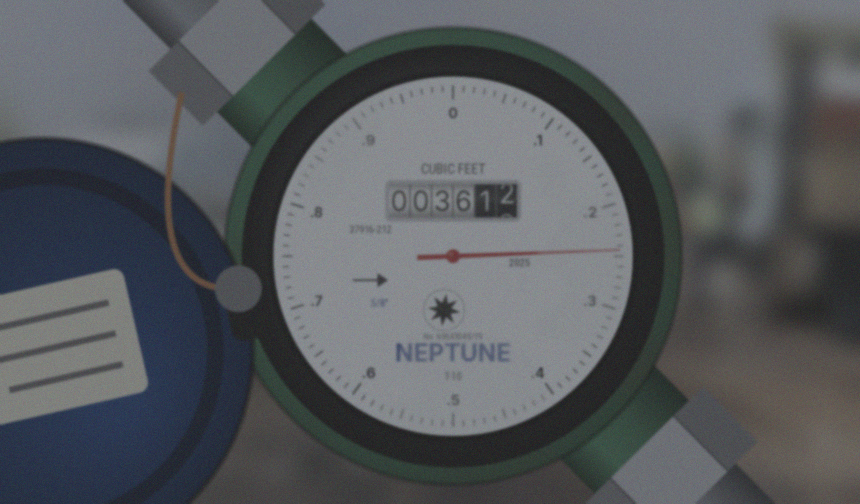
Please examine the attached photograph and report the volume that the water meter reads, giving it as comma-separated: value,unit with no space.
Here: 3612.24,ft³
